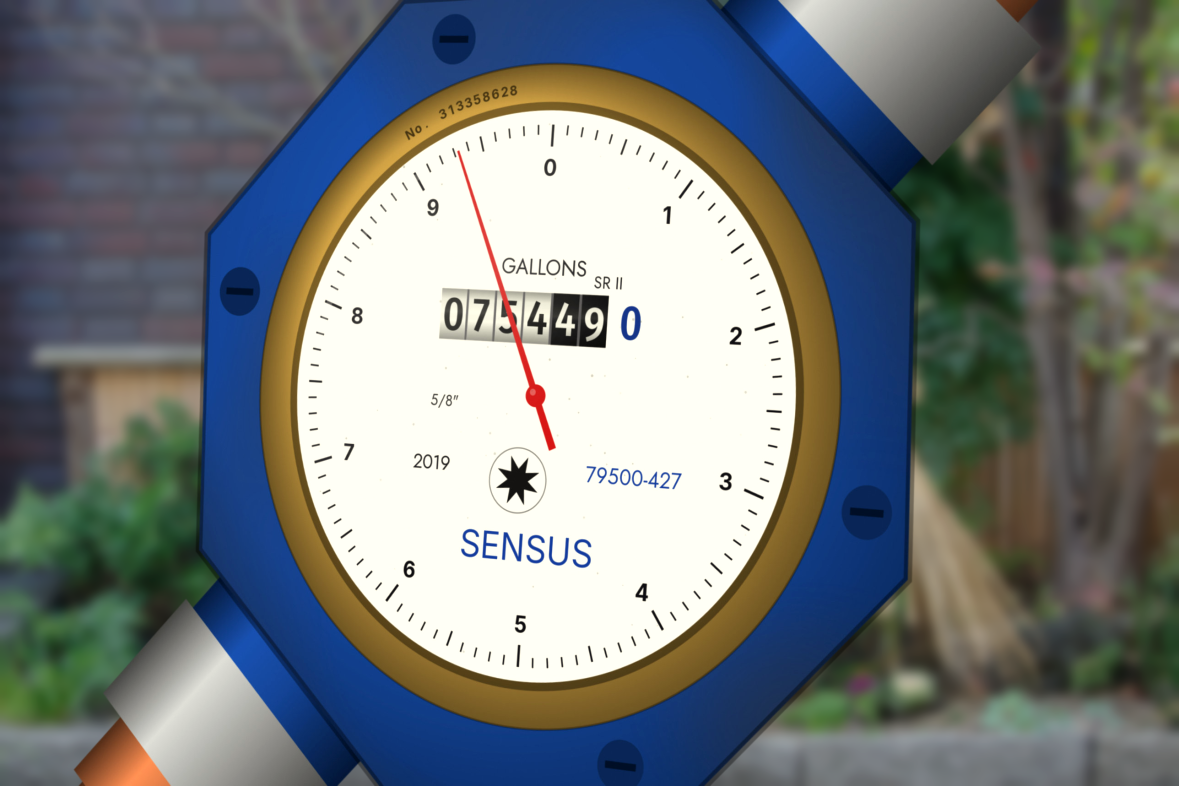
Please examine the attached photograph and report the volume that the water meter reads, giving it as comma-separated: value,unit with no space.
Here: 754489.3,gal
